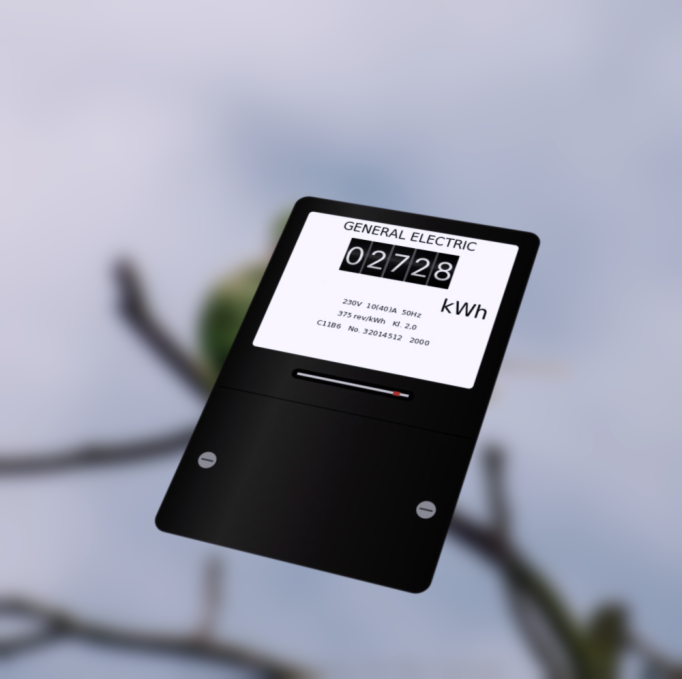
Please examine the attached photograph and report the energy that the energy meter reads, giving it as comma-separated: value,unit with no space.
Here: 2728,kWh
